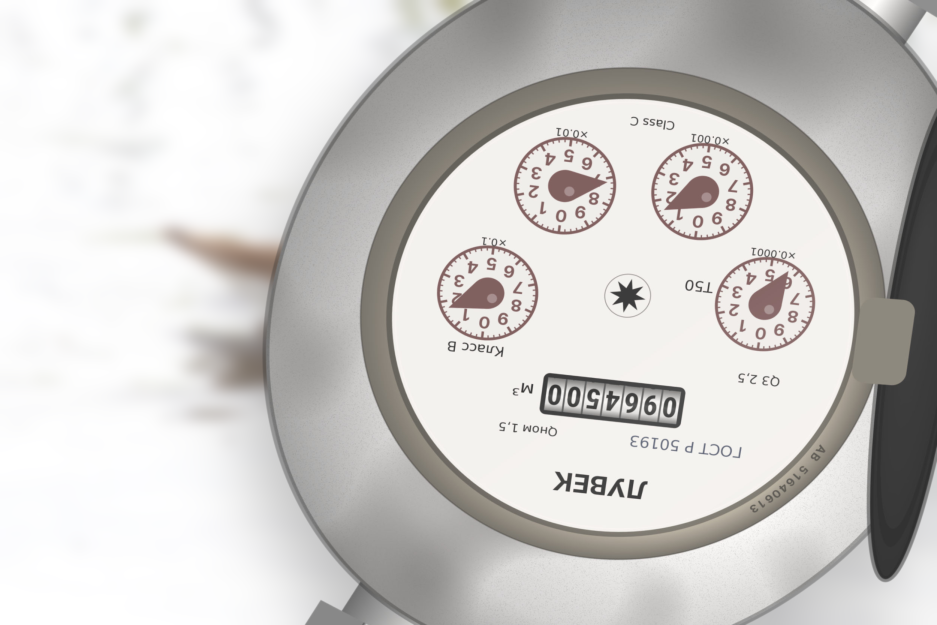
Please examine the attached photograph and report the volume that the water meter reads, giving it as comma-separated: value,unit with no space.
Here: 964500.1715,m³
